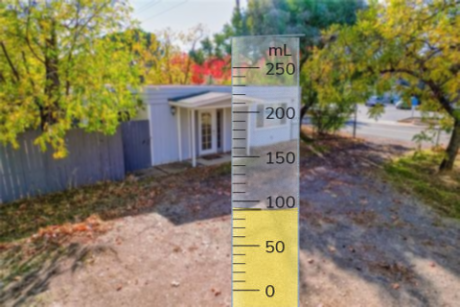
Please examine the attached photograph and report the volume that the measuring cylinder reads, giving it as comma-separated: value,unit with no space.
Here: 90,mL
